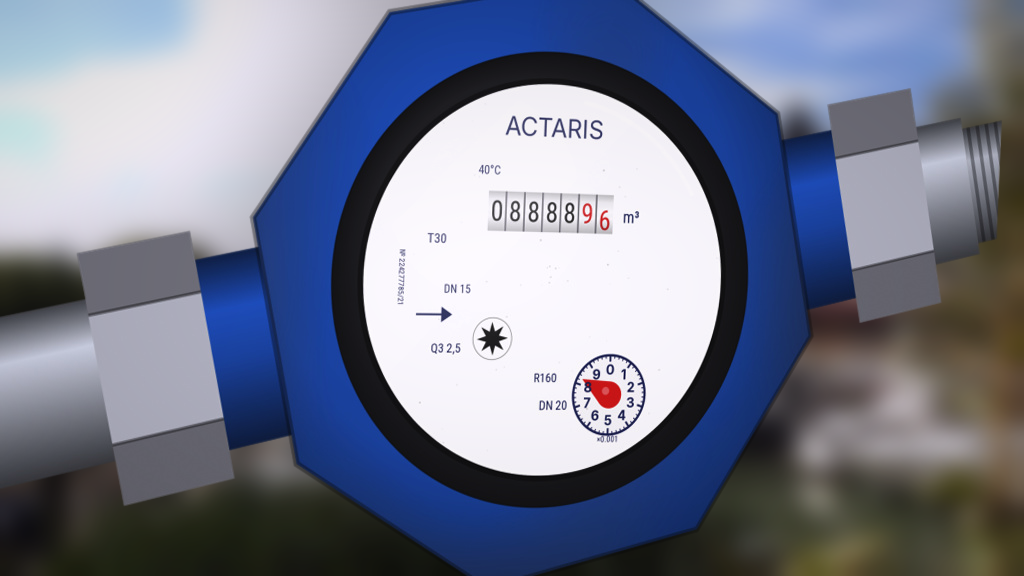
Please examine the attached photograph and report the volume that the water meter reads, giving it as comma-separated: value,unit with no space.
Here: 8888.958,m³
